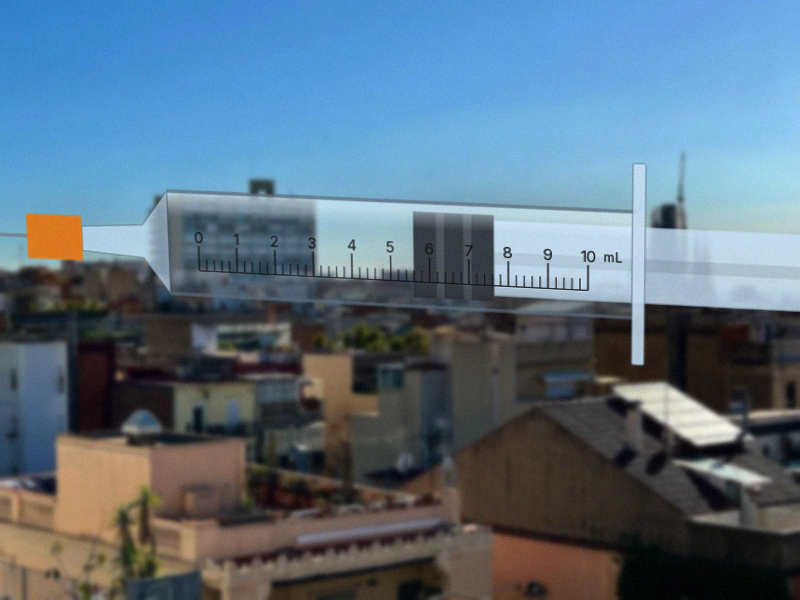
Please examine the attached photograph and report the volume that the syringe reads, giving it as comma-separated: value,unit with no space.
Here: 5.6,mL
